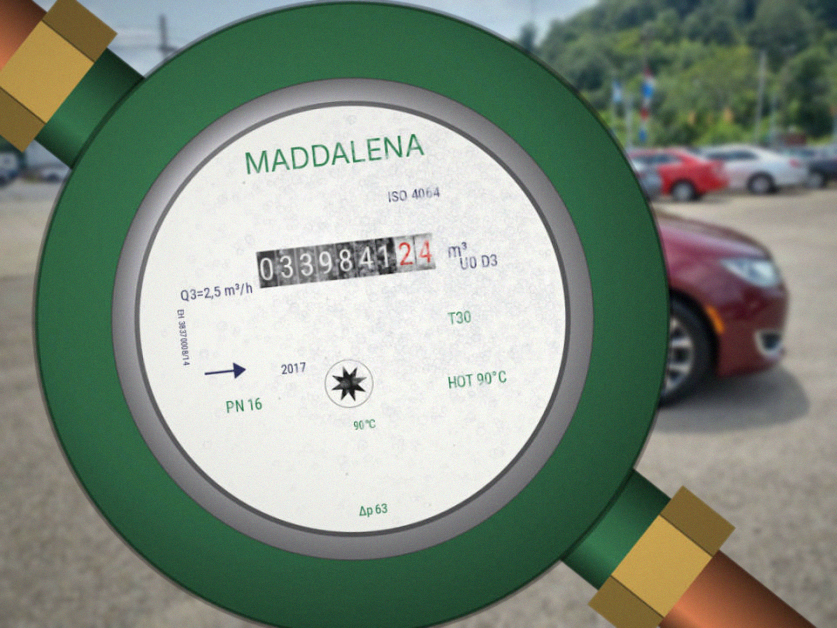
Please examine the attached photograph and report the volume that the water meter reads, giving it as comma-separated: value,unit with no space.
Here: 339841.24,m³
